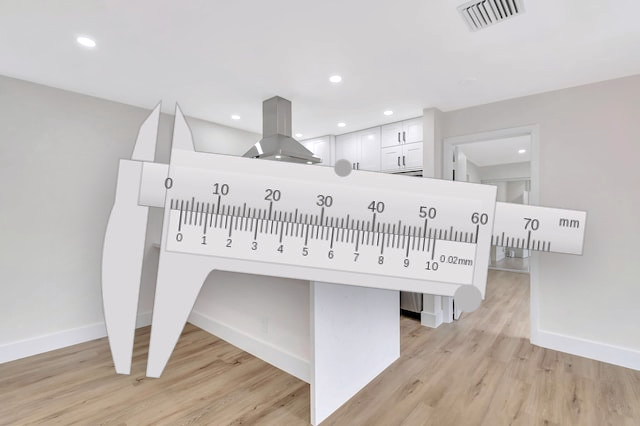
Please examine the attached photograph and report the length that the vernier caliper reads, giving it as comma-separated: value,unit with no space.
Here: 3.0,mm
